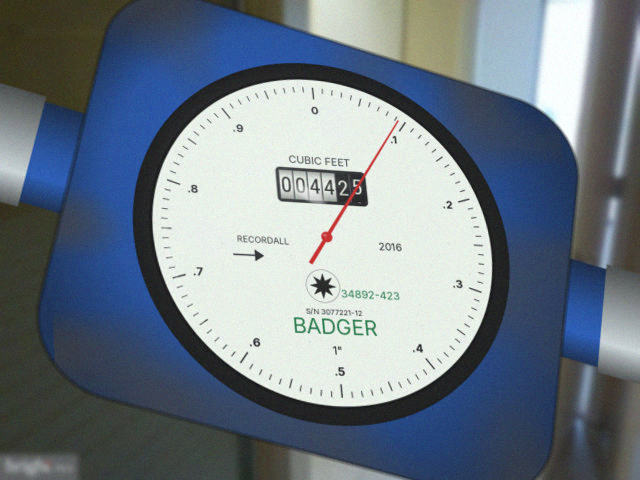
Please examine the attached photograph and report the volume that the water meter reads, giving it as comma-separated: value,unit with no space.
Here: 4425.09,ft³
